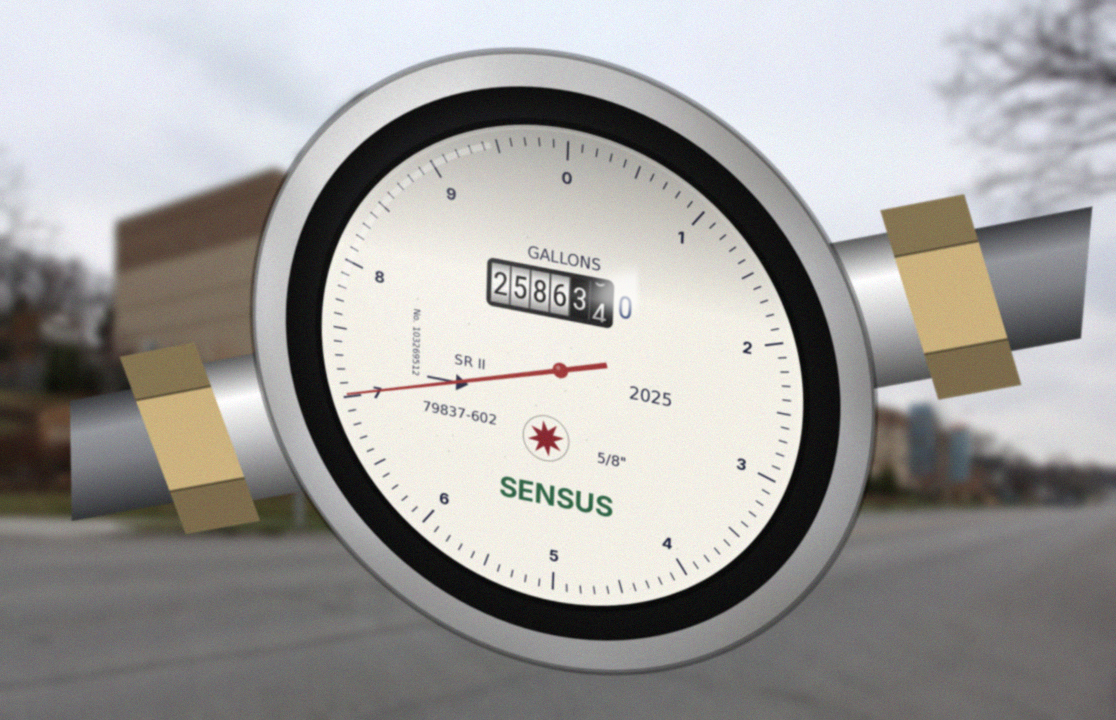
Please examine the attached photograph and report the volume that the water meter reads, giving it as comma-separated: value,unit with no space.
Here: 2586337.0,gal
